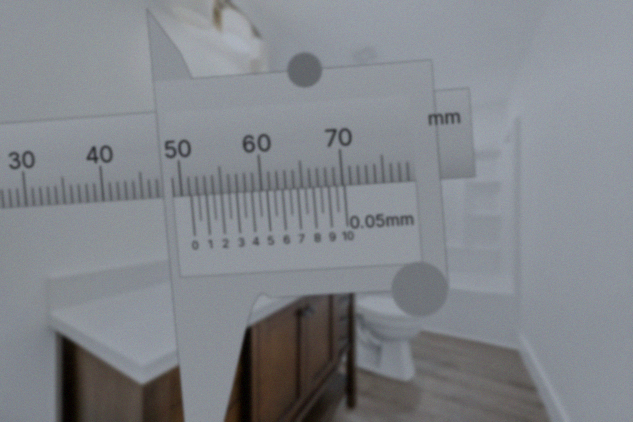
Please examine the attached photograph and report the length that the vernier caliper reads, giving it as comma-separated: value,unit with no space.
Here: 51.2,mm
